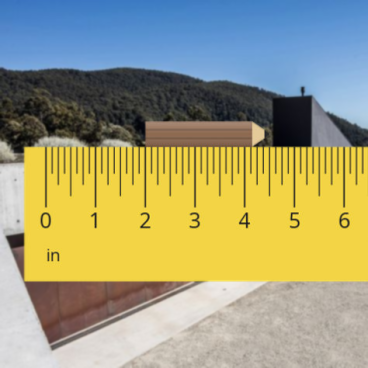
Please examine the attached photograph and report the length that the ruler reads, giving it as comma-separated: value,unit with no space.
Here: 2.5,in
